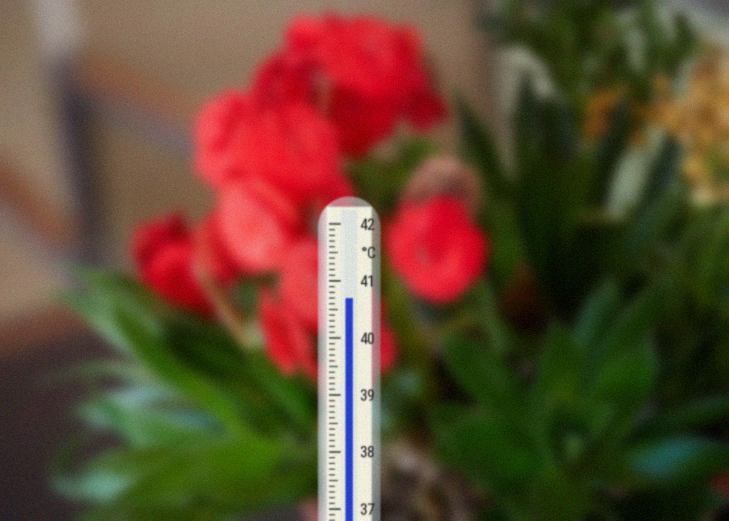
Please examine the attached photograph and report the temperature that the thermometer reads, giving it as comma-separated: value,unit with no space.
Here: 40.7,°C
